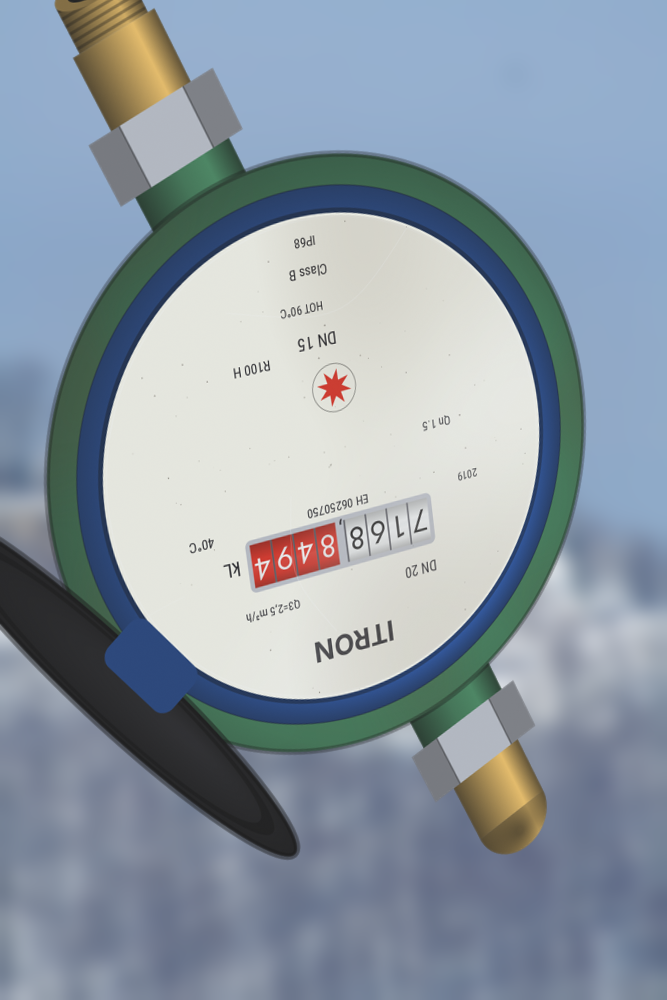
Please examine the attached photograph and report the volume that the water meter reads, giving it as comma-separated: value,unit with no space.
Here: 7168.8494,kL
